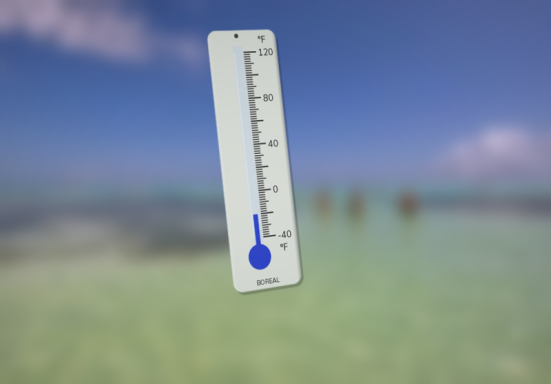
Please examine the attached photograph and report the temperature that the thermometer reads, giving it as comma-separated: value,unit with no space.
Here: -20,°F
